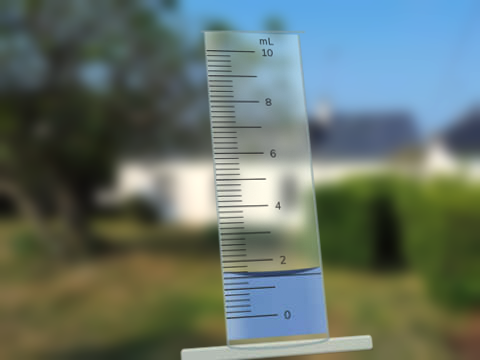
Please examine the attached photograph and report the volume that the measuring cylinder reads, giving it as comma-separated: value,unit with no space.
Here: 1.4,mL
